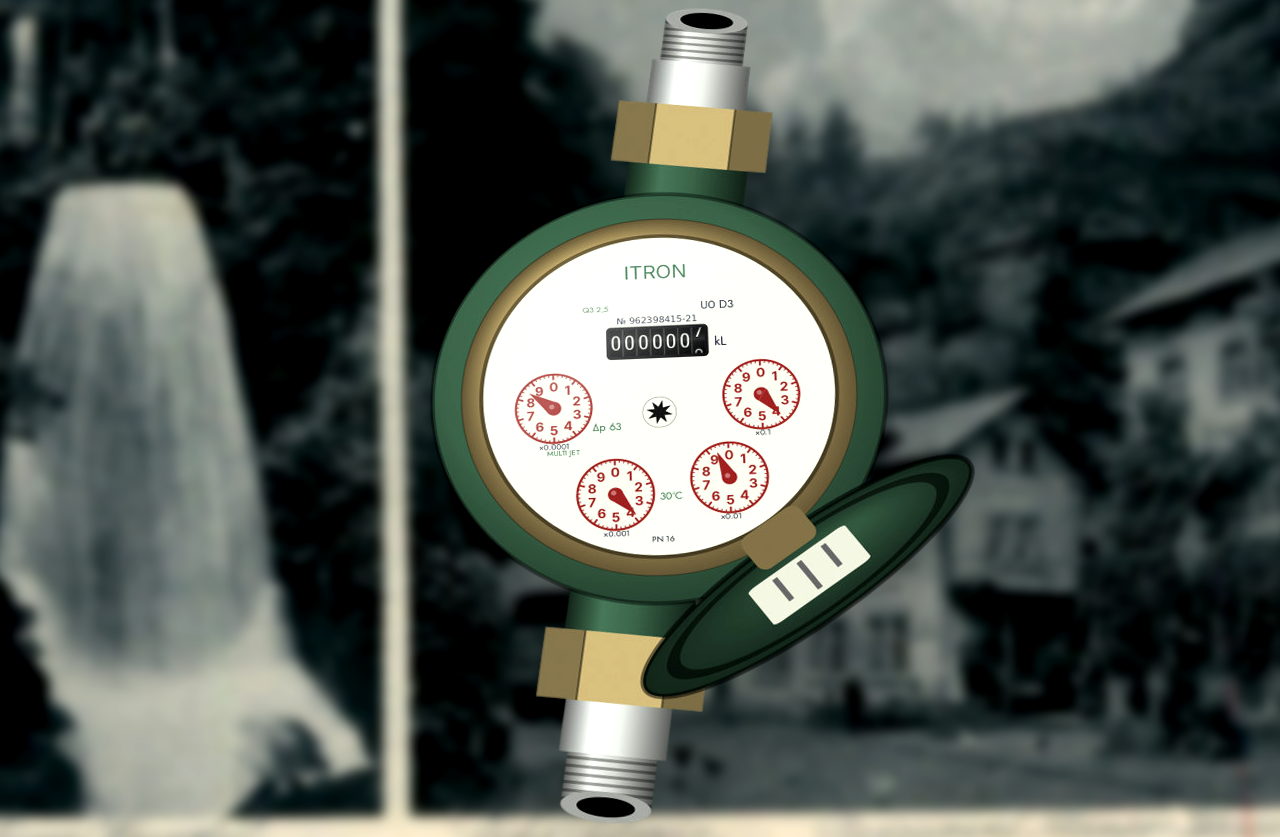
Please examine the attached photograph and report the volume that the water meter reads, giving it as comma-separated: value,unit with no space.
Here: 7.3938,kL
